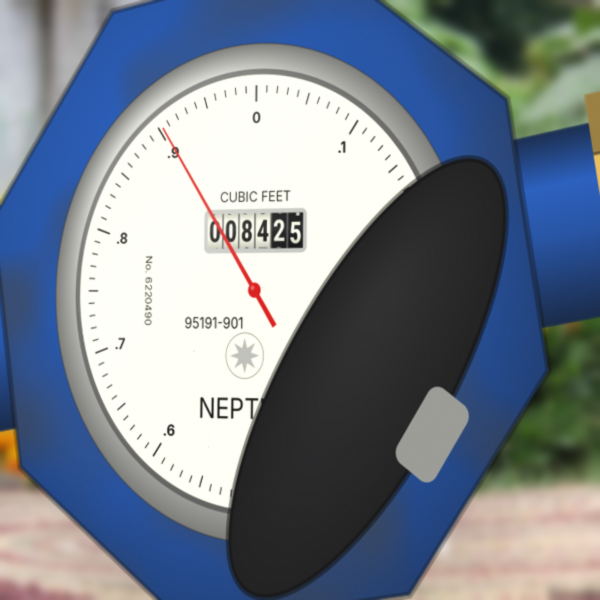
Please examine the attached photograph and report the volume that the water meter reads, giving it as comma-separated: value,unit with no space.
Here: 8424.90,ft³
